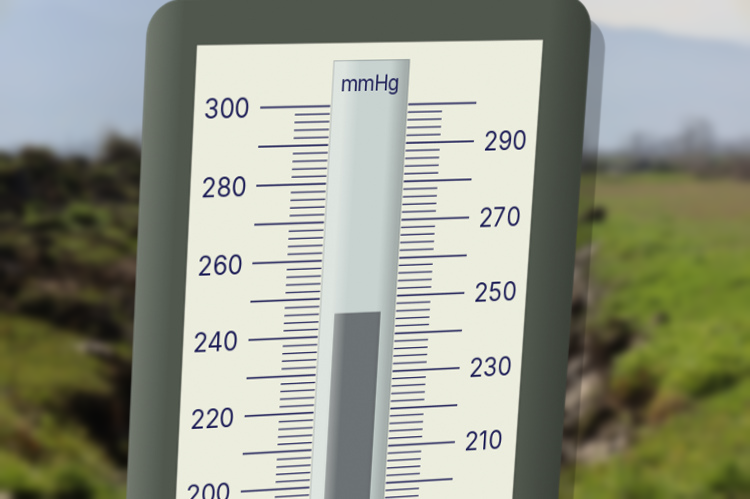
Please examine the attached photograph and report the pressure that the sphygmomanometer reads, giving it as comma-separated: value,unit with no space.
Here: 246,mmHg
